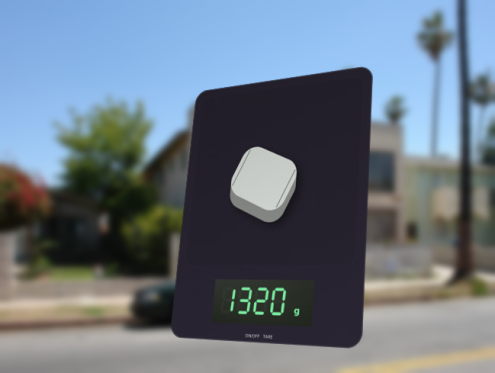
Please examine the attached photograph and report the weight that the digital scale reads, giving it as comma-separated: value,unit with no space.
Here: 1320,g
